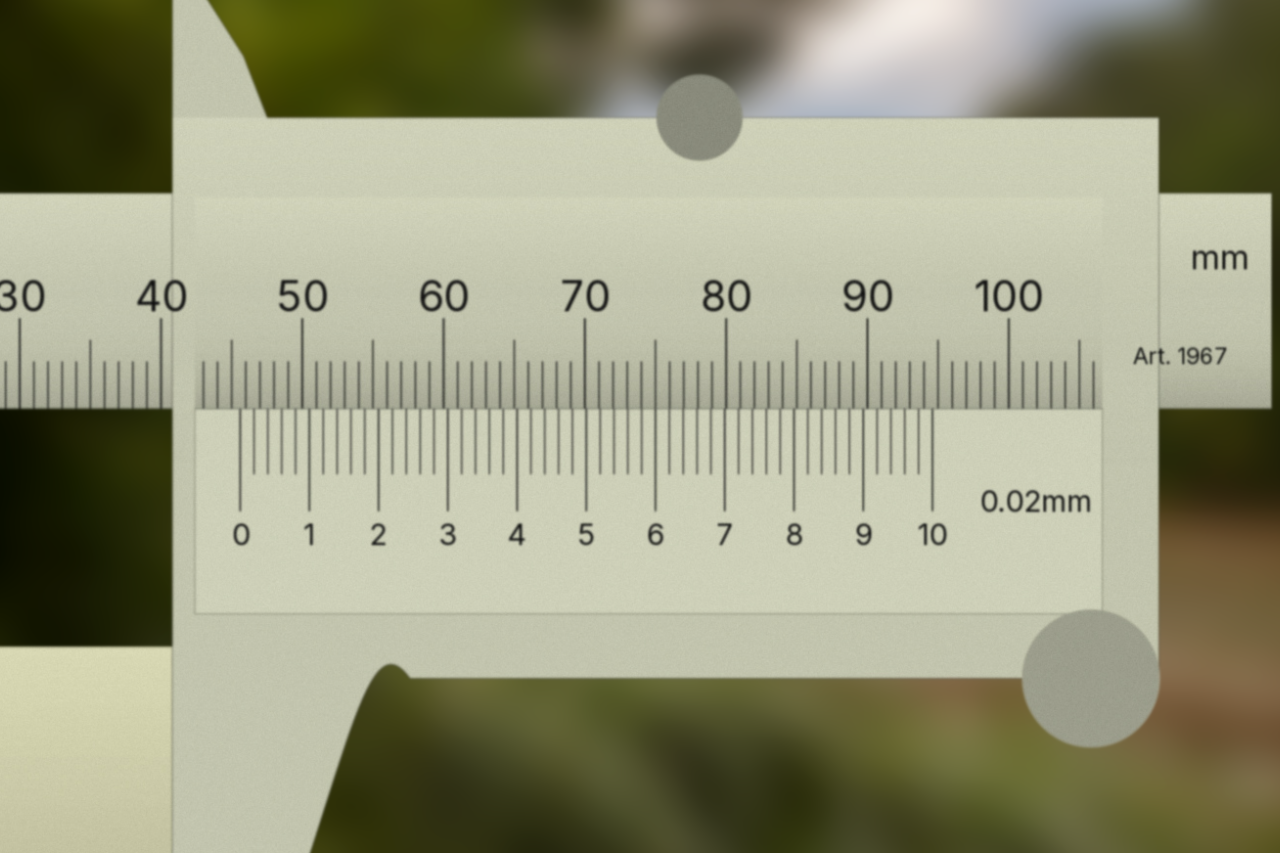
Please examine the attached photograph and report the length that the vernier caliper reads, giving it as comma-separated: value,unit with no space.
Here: 45.6,mm
